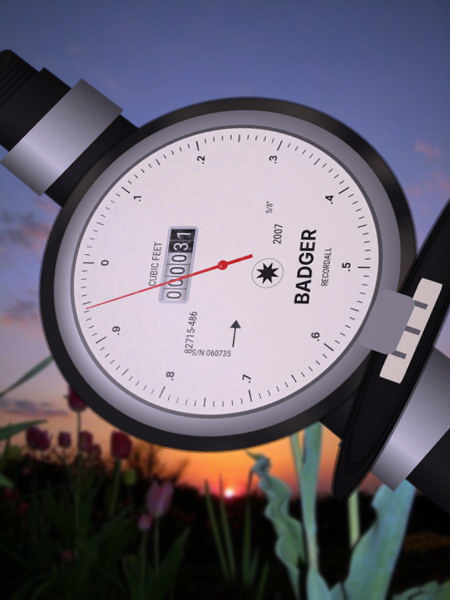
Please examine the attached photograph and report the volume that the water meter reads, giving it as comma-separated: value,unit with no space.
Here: 30.94,ft³
